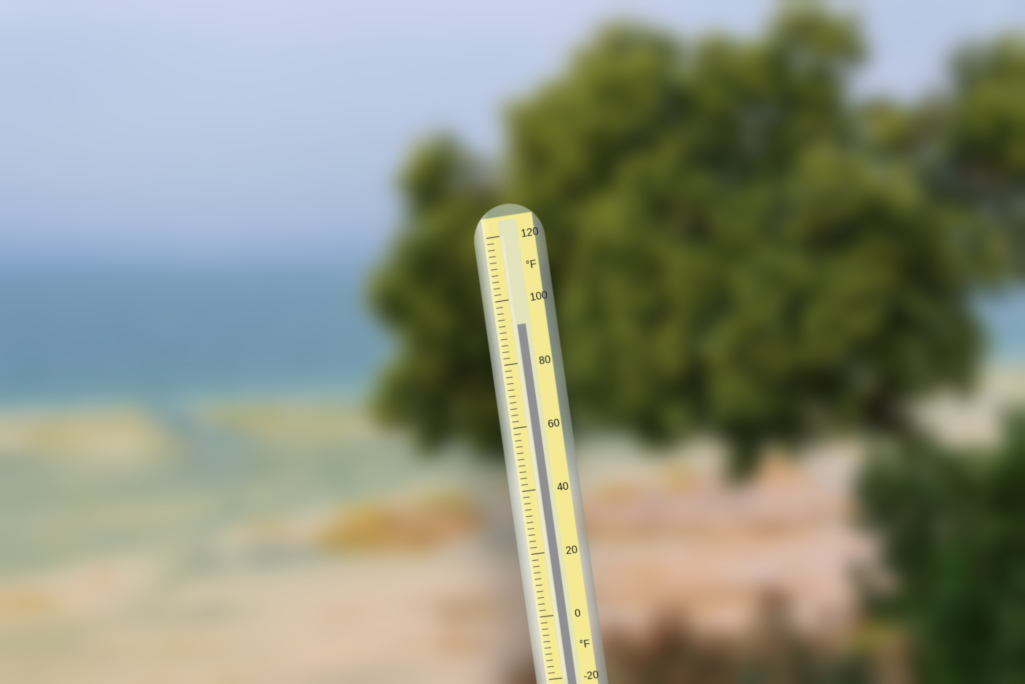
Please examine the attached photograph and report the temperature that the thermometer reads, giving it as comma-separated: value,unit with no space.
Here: 92,°F
